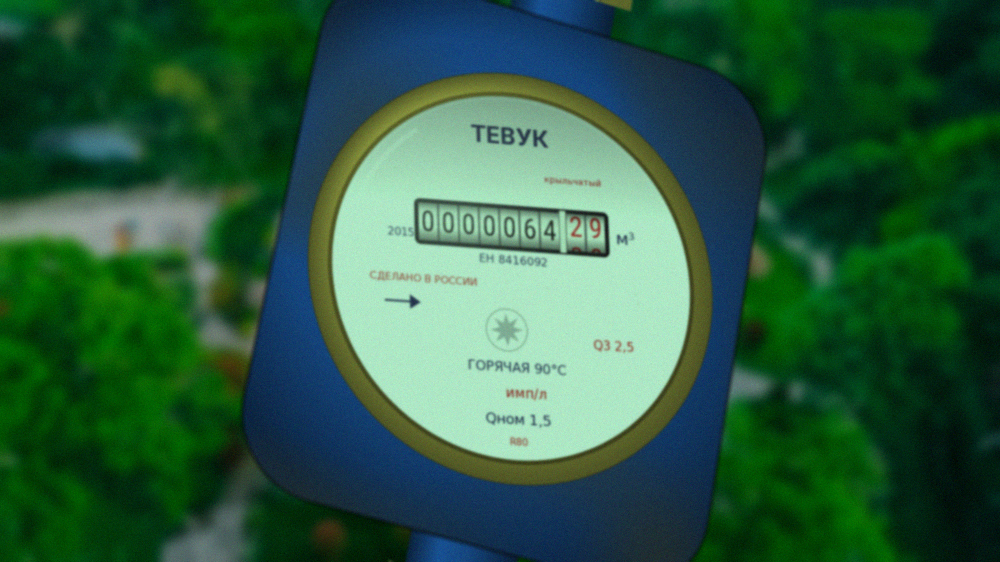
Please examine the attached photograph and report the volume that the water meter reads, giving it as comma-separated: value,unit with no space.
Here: 64.29,m³
